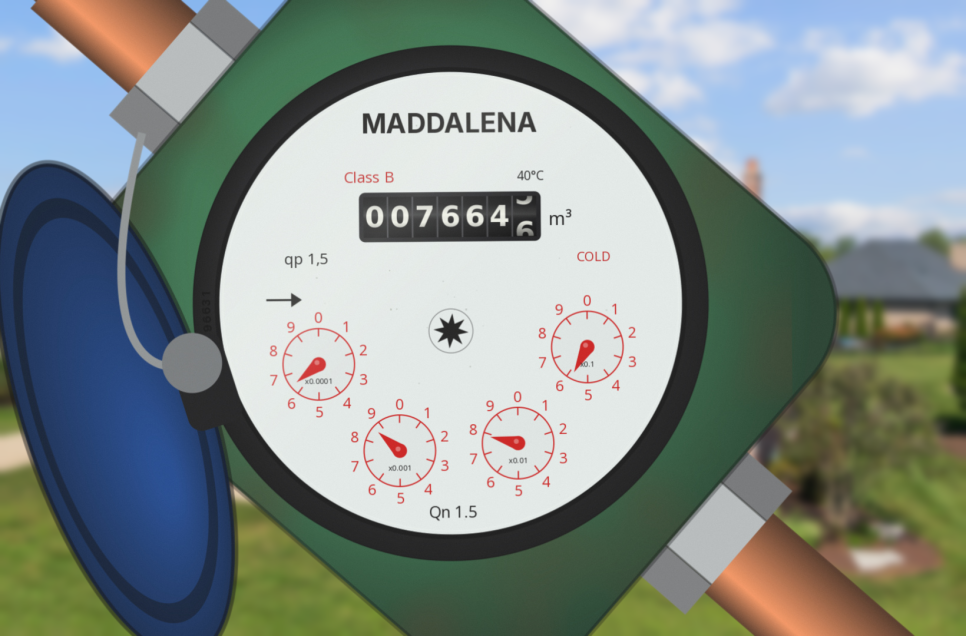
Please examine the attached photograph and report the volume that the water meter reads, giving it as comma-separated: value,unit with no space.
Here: 76645.5786,m³
